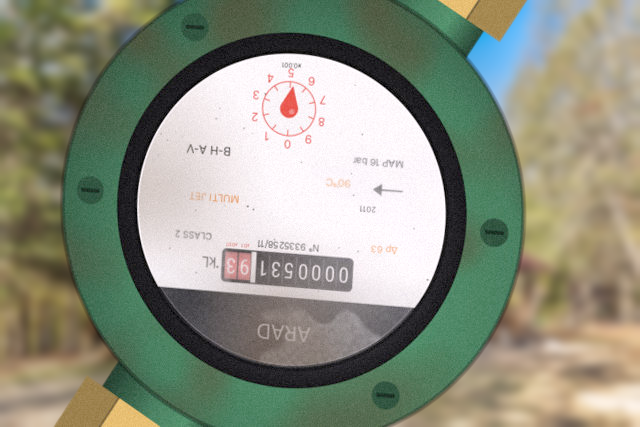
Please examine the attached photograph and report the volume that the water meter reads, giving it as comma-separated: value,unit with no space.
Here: 531.935,kL
